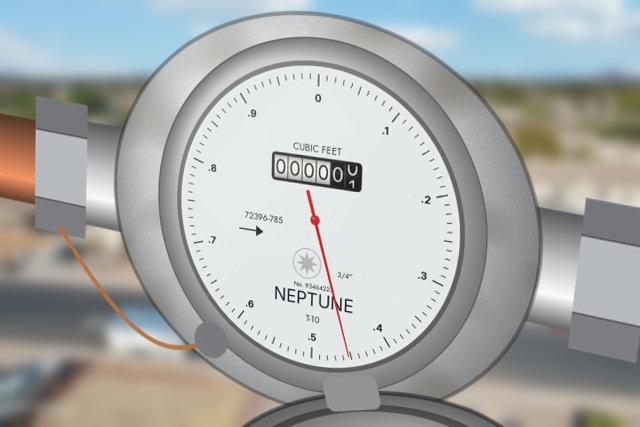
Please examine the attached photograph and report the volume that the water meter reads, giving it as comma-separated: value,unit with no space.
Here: 0.45,ft³
